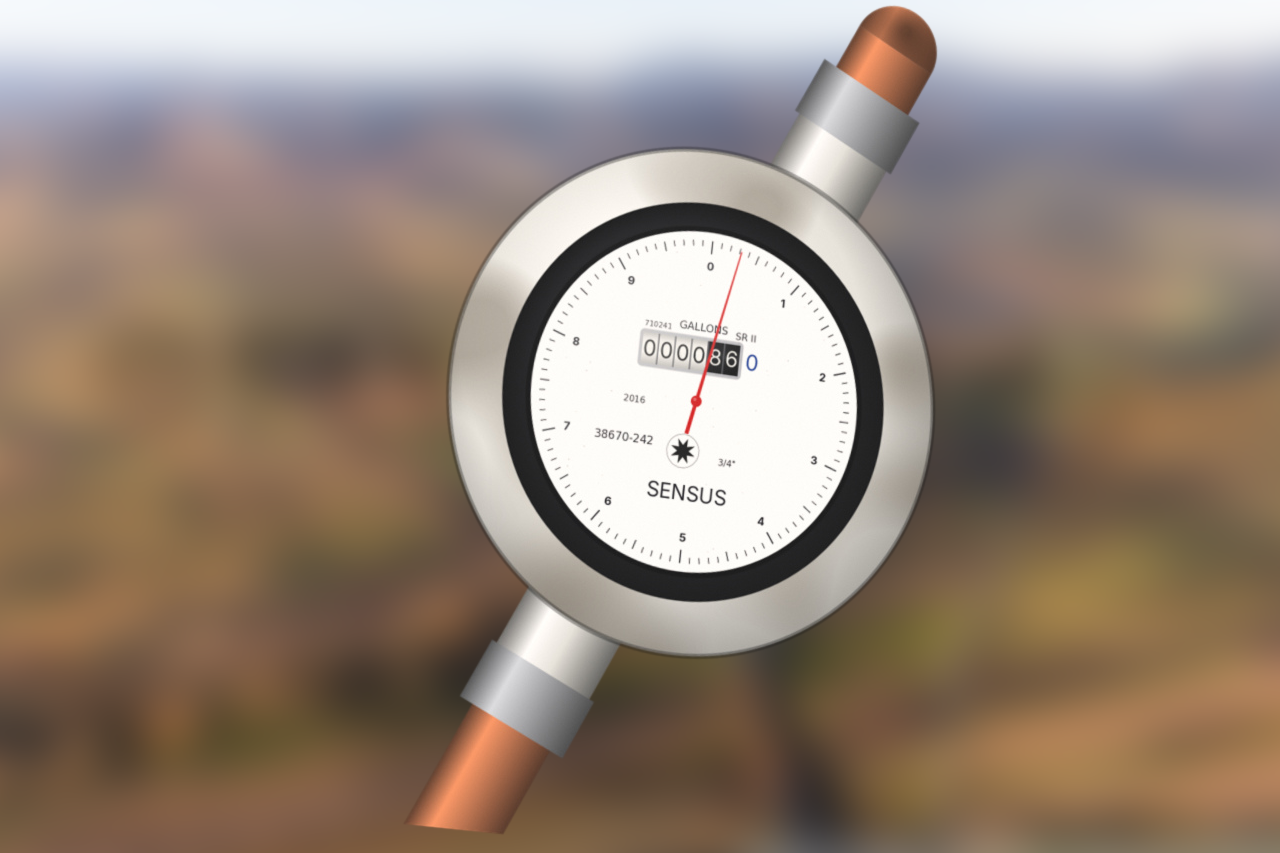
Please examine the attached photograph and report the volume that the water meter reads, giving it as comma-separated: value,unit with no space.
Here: 860.3,gal
